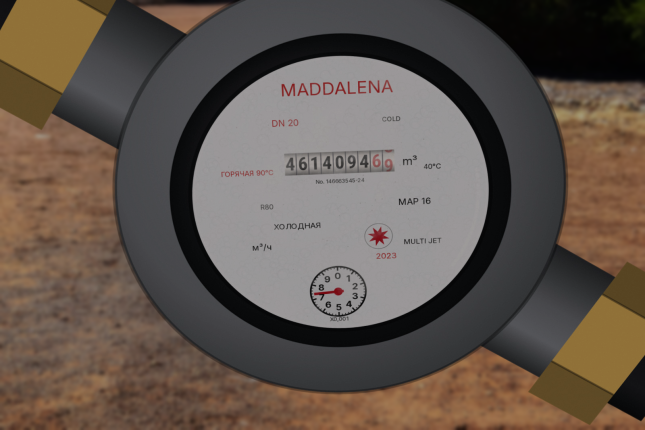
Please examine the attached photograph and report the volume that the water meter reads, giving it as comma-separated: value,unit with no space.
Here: 4614094.687,m³
